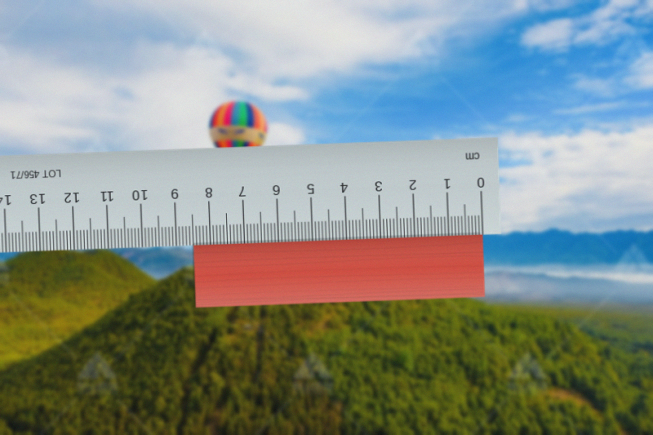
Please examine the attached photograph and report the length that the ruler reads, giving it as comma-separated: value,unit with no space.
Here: 8.5,cm
